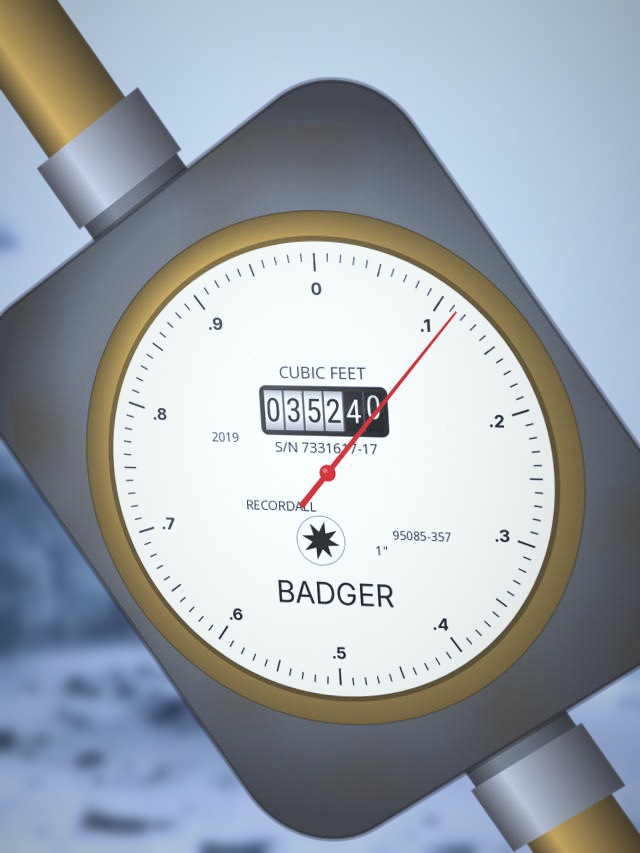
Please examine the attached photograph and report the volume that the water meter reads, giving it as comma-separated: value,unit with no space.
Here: 35240.11,ft³
